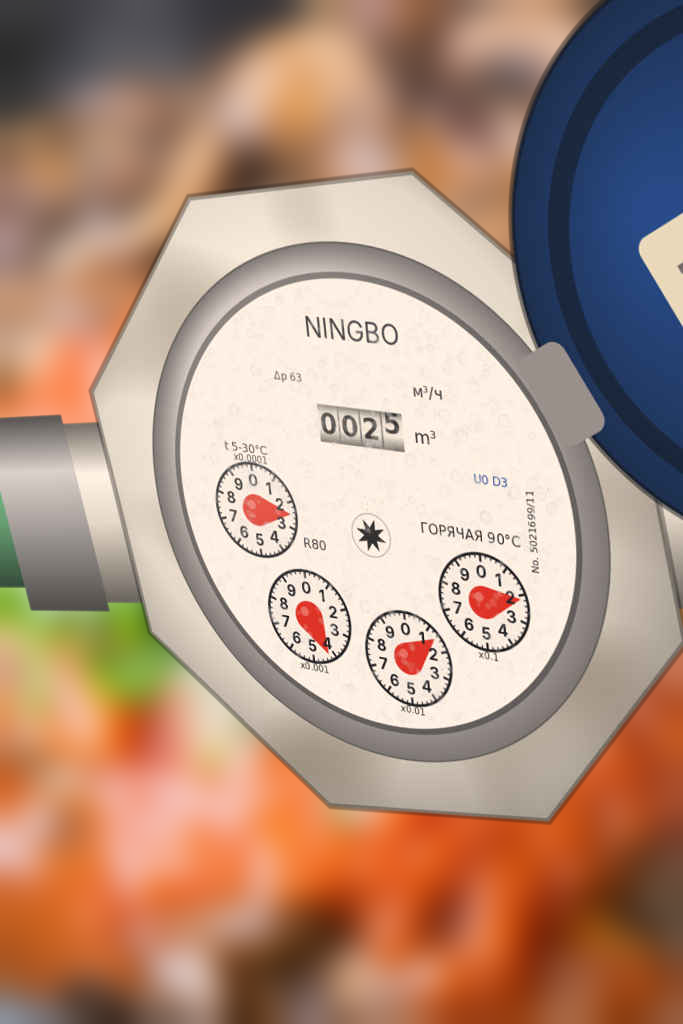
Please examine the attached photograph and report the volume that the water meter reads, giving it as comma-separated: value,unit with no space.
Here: 25.2142,m³
